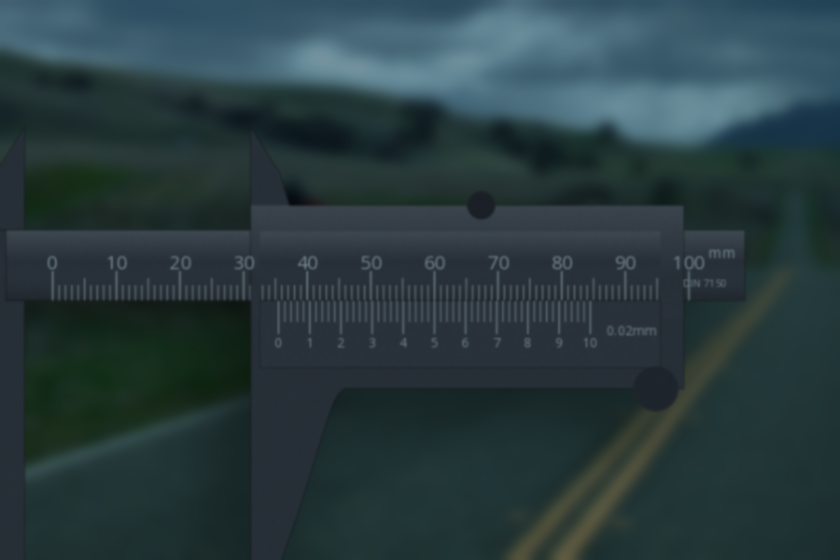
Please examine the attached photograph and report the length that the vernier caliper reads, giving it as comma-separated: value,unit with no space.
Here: 35.5,mm
